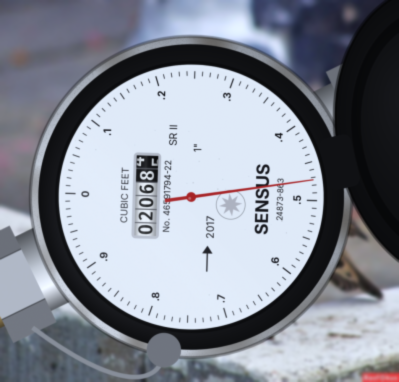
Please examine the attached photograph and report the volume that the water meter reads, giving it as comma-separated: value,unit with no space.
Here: 20684.47,ft³
